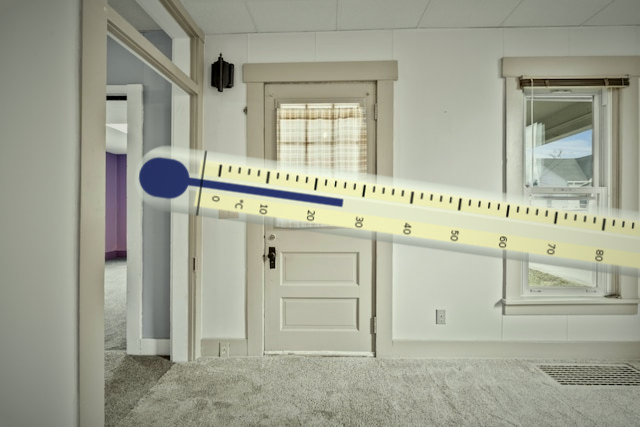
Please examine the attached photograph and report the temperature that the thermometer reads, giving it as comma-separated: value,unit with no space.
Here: 26,°C
